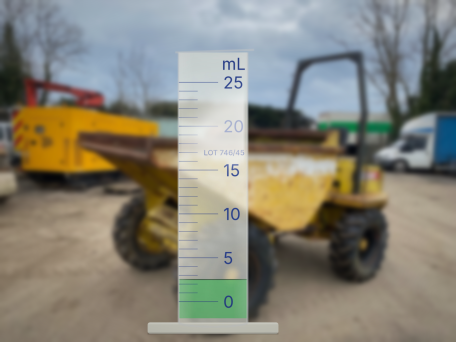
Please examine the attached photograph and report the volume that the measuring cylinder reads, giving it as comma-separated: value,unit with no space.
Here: 2.5,mL
